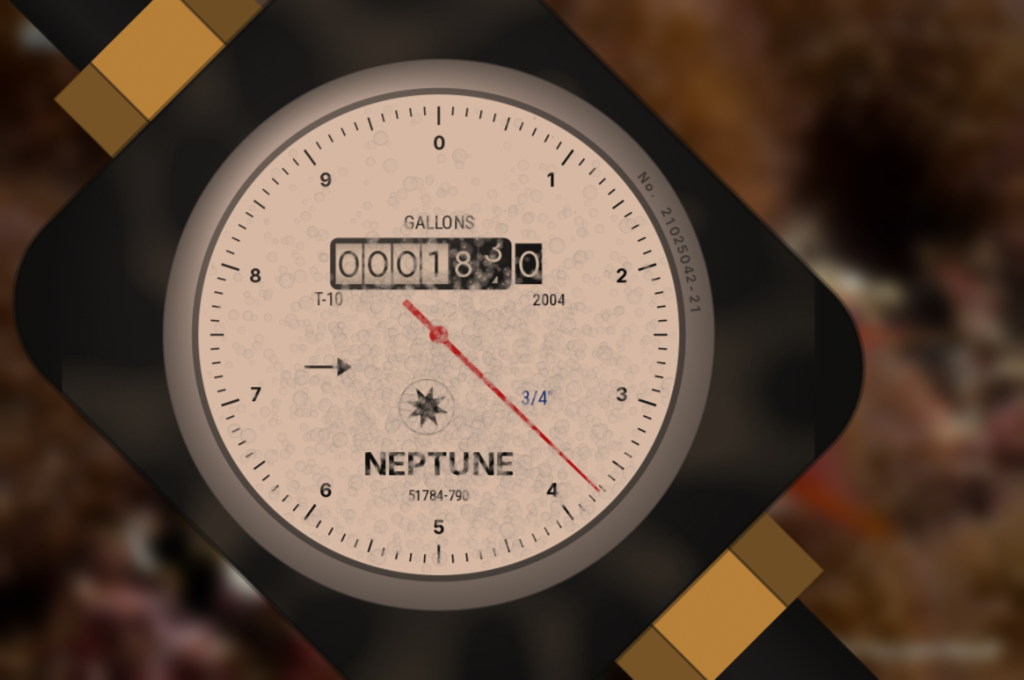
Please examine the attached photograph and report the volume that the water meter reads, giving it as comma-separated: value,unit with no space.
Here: 1833.7,gal
